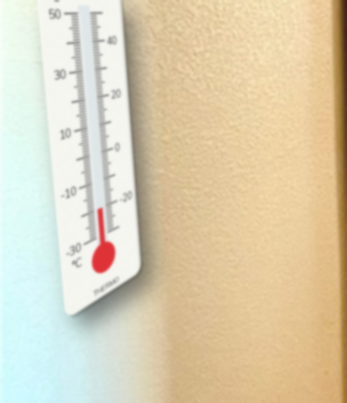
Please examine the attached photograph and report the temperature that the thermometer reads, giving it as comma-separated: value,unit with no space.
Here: -20,°C
